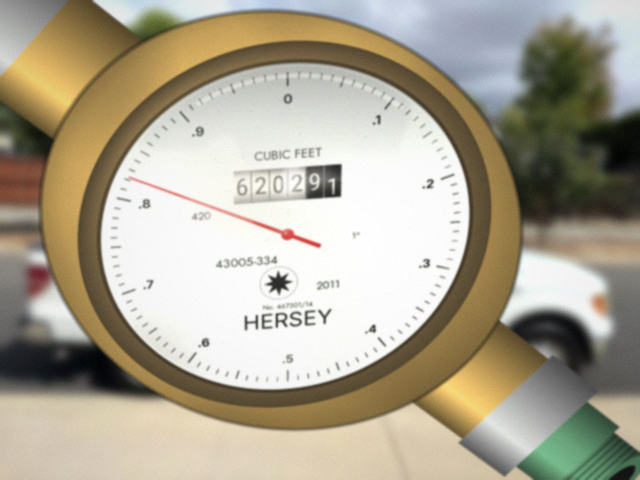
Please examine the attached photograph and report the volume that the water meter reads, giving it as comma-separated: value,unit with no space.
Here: 620290.82,ft³
